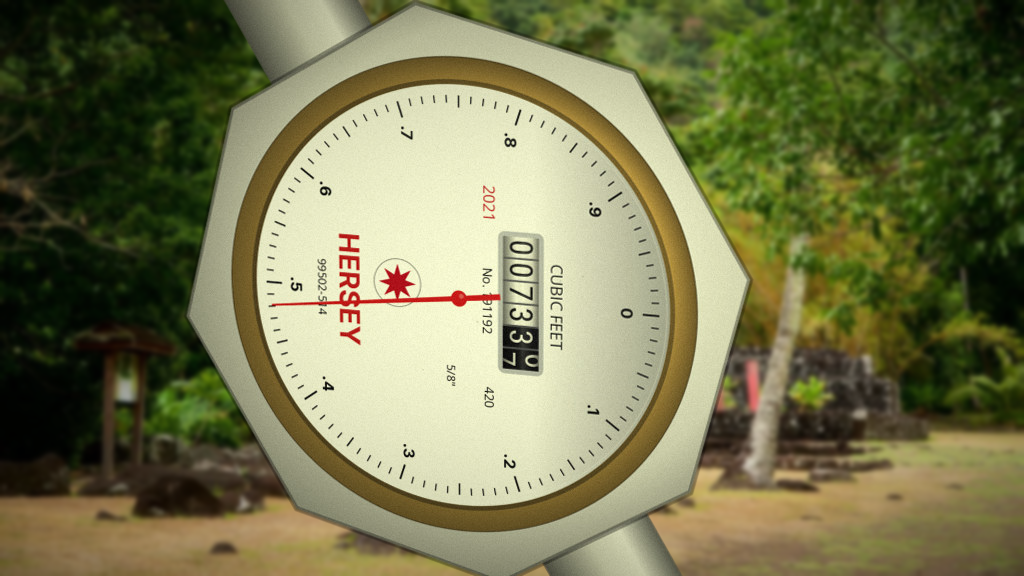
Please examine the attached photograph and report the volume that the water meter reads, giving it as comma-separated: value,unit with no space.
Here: 7336.48,ft³
